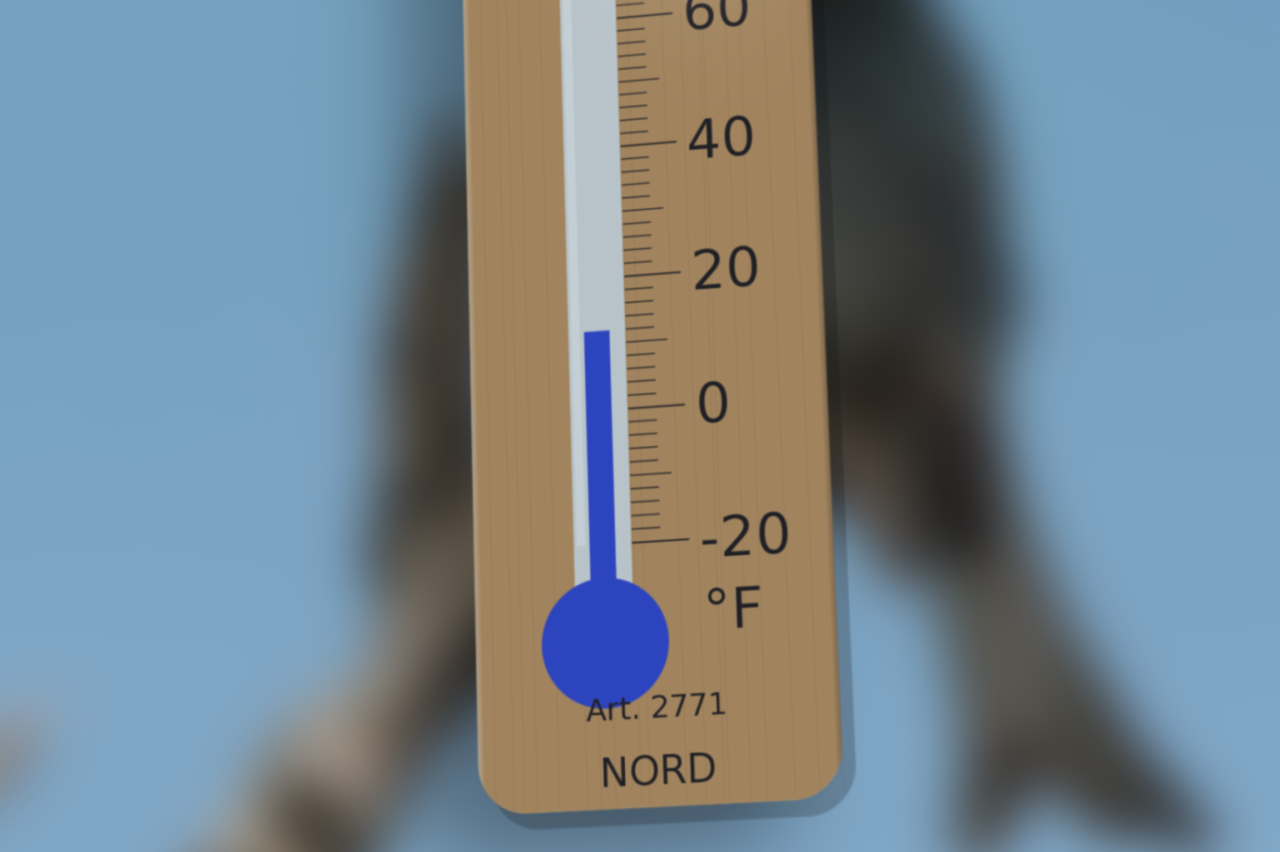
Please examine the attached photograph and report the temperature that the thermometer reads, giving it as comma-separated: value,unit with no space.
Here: 12,°F
